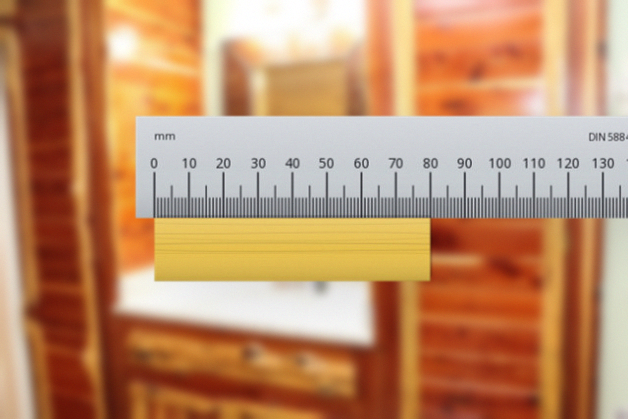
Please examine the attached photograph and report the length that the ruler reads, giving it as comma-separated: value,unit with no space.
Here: 80,mm
